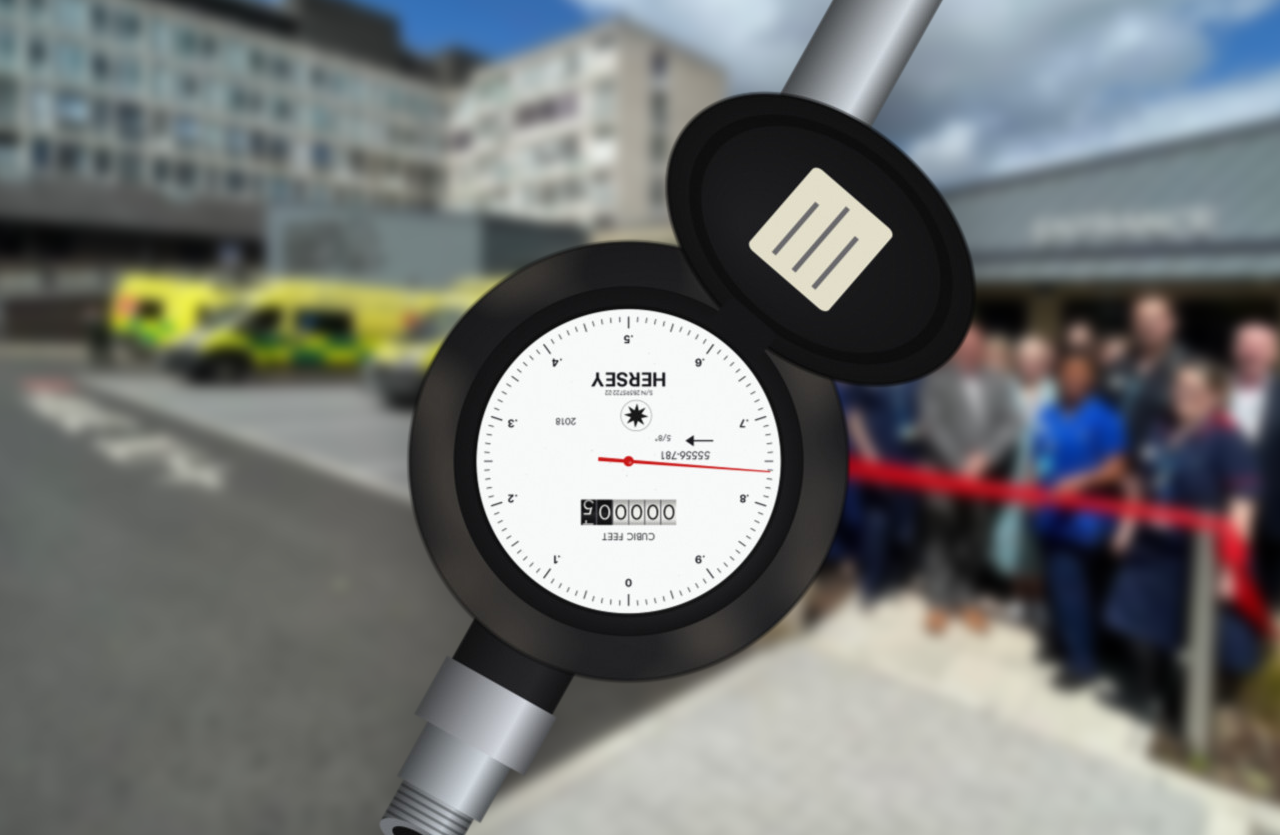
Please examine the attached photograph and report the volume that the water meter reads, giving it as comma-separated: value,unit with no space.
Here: 4.76,ft³
